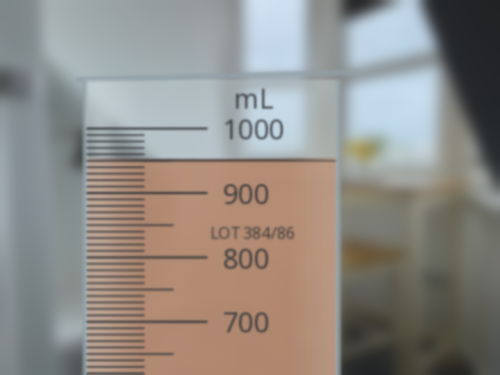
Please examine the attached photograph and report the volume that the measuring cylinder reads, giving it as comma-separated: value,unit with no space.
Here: 950,mL
